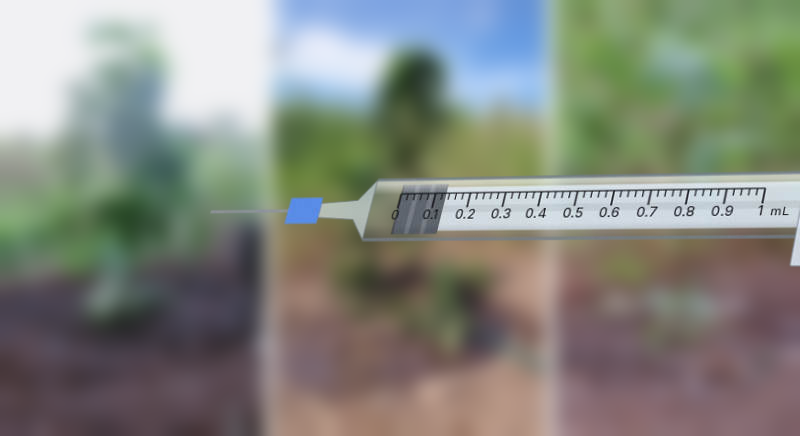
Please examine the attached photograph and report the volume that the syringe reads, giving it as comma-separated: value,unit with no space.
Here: 0,mL
